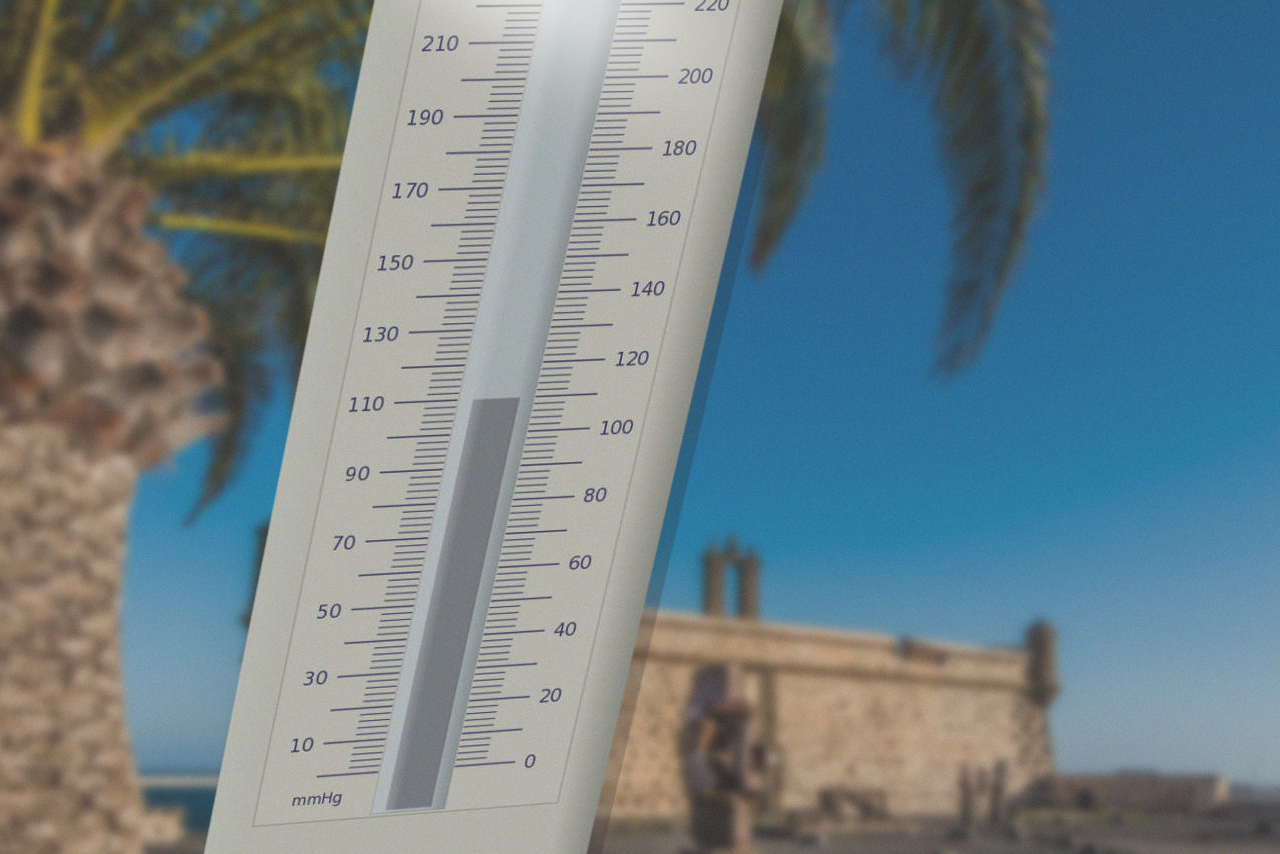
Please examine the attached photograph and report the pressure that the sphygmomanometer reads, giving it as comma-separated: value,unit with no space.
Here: 110,mmHg
